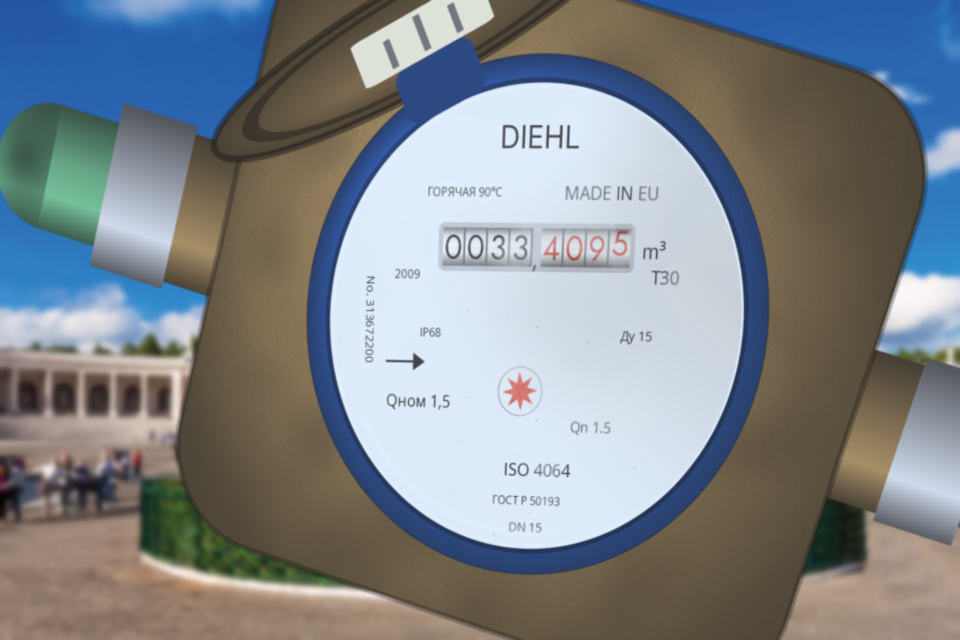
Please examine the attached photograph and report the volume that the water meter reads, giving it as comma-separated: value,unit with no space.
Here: 33.4095,m³
